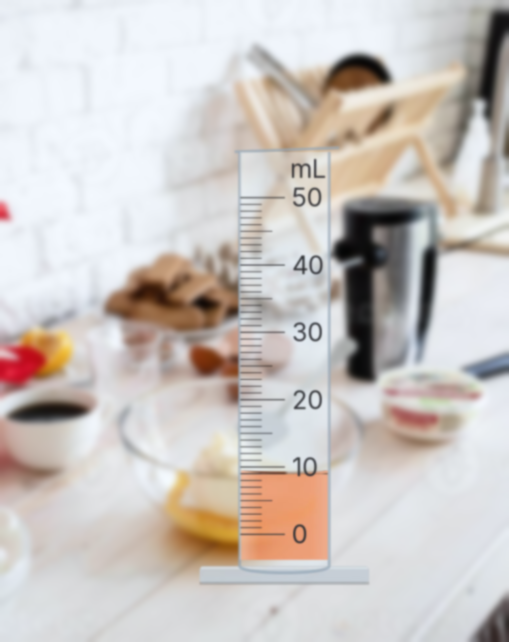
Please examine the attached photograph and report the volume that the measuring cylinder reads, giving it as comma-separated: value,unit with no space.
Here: 9,mL
